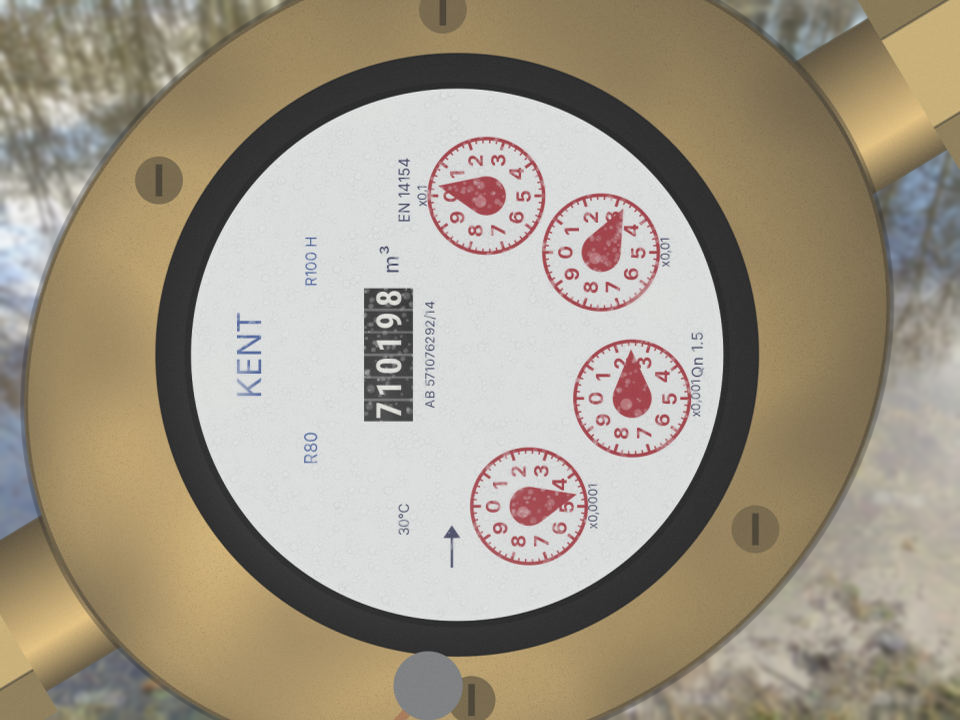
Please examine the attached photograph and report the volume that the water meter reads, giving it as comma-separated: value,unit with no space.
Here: 710198.0324,m³
